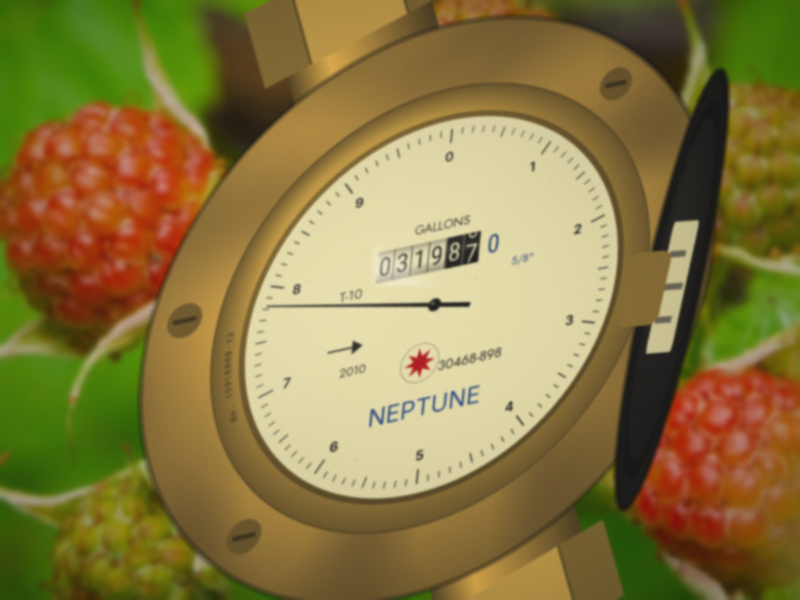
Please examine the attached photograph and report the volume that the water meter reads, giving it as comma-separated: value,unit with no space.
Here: 319867.8,gal
